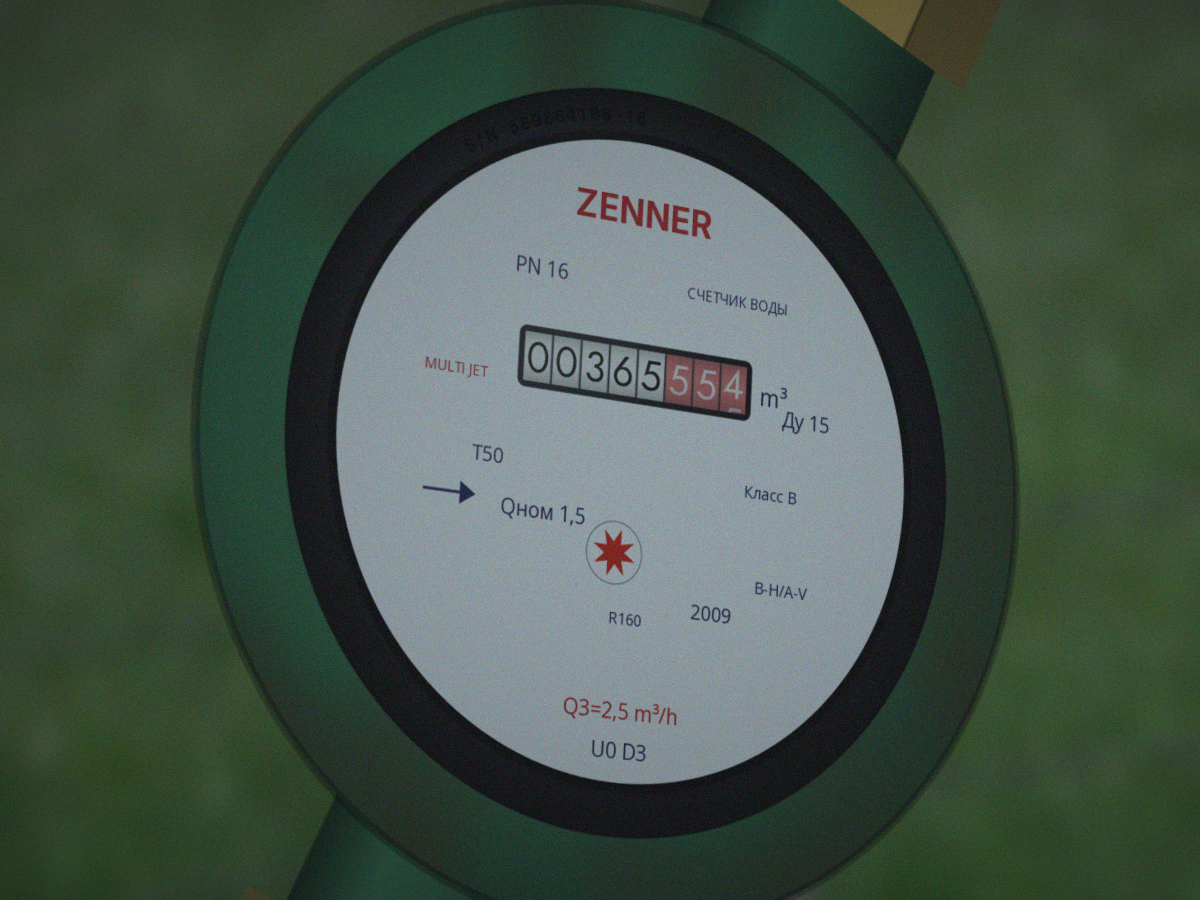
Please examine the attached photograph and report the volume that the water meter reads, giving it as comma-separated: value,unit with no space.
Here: 365.554,m³
